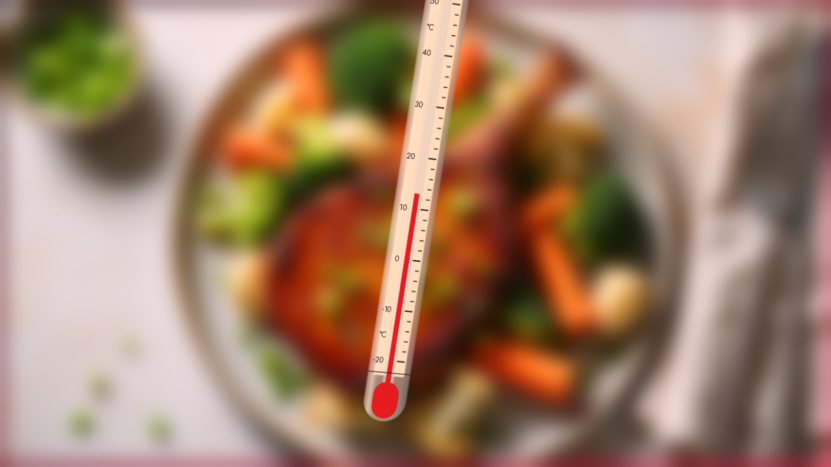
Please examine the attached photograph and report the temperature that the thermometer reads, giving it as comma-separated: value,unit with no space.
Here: 13,°C
